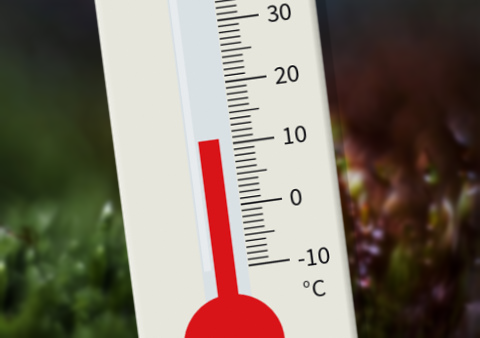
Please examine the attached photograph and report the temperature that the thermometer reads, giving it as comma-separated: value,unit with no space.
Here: 11,°C
